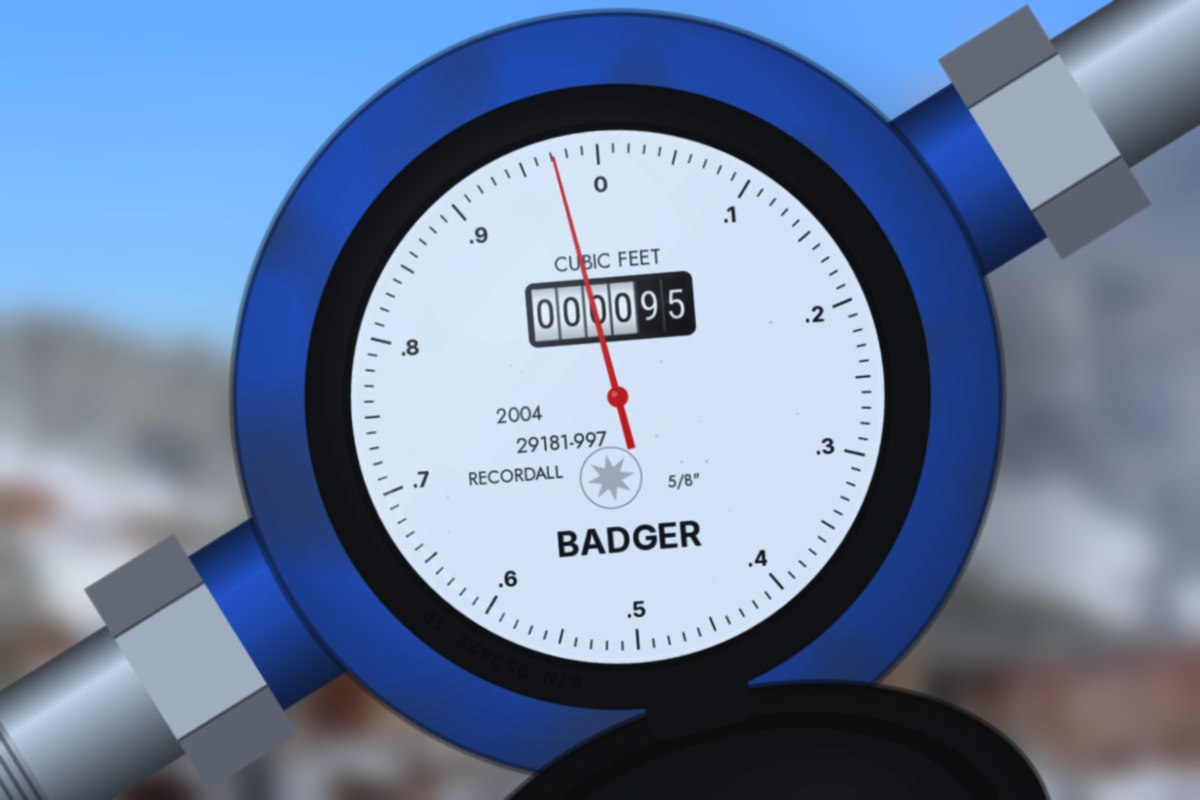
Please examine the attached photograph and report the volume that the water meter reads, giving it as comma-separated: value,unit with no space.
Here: 94.97,ft³
